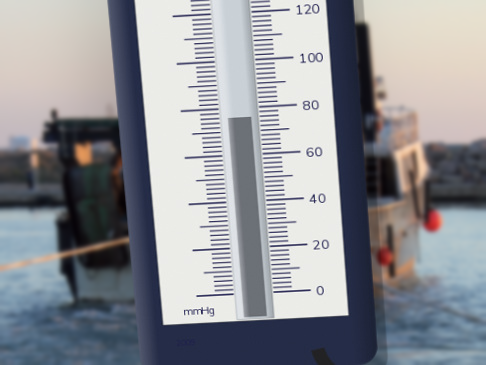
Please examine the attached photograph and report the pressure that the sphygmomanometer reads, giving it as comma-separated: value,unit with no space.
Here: 76,mmHg
